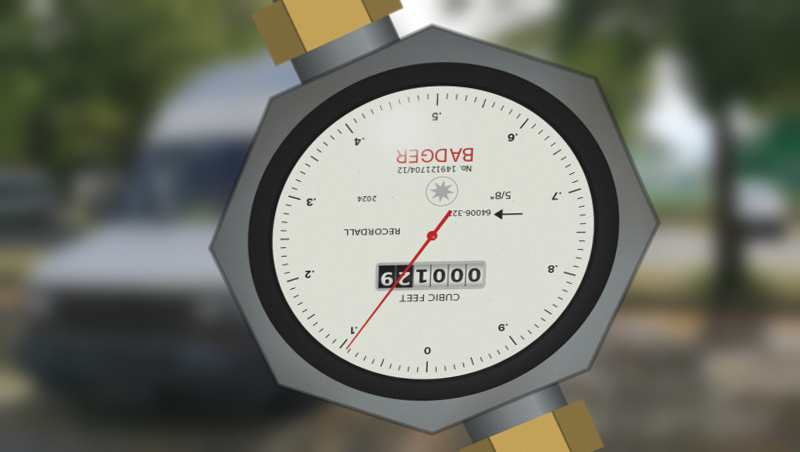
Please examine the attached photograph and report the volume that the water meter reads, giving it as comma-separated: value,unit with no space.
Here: 129.09,ft³
